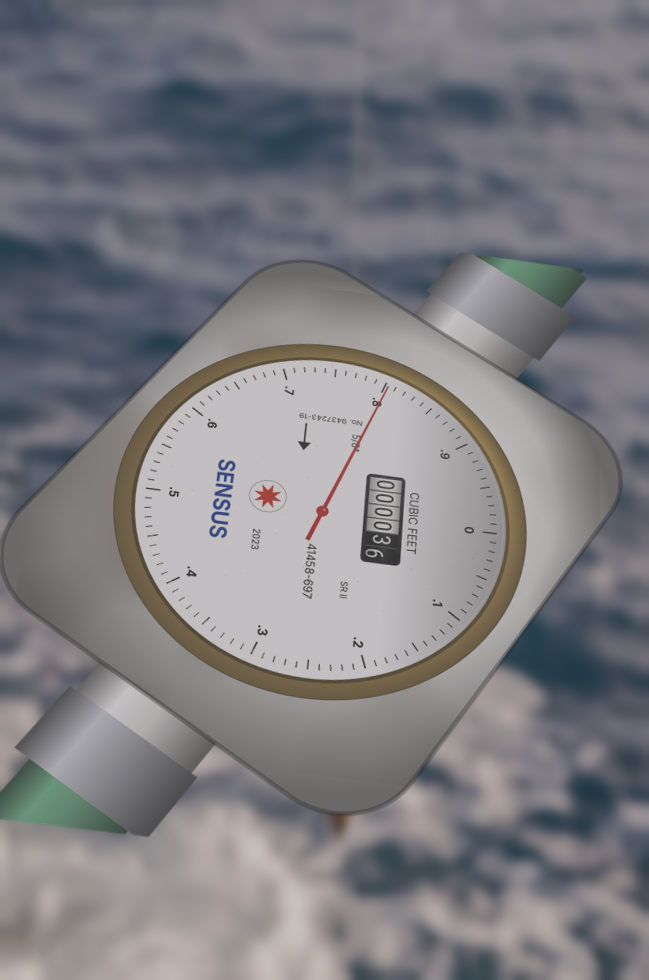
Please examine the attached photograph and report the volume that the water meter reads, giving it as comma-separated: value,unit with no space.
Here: 35.80,ft³
